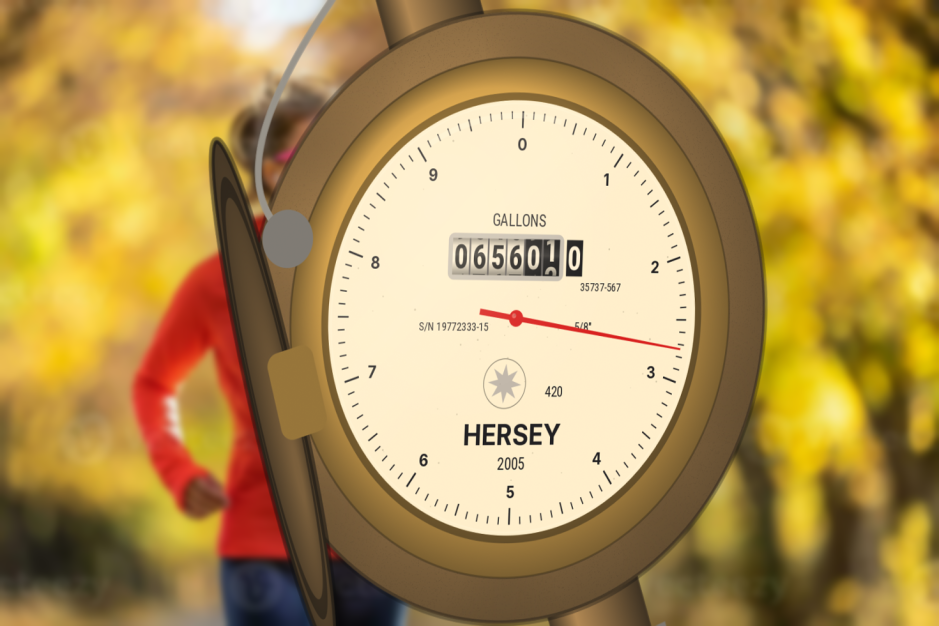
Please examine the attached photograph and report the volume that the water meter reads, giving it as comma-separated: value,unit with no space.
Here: 656012.7,gal
